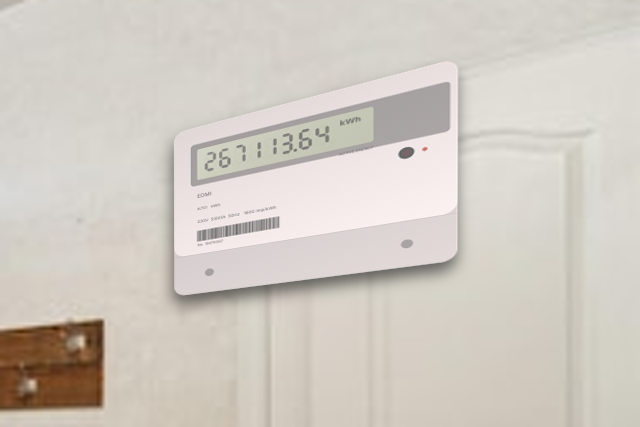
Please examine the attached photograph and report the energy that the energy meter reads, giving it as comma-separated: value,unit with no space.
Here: 267113.64,kWh
